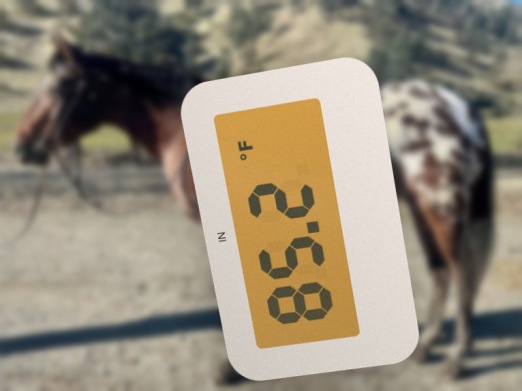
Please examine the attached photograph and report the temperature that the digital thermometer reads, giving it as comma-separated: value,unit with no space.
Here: 85.2,°F
